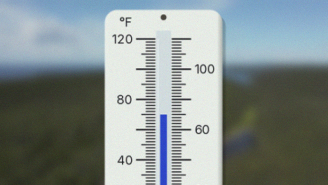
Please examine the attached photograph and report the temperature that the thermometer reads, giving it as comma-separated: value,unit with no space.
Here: 70,°F
